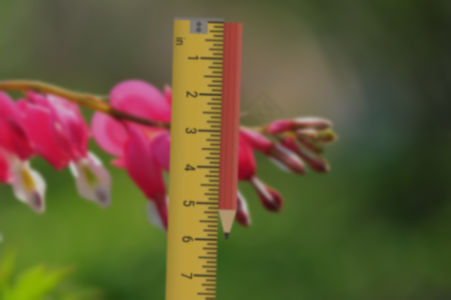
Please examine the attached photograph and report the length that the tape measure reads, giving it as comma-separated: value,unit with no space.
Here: 6,in
